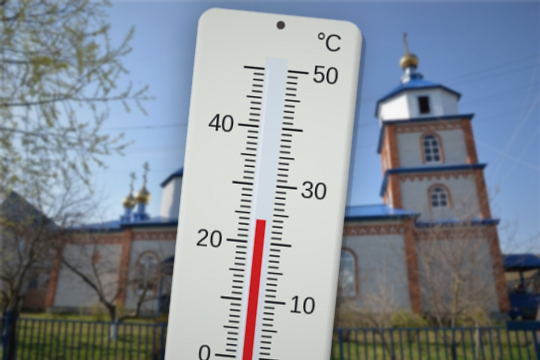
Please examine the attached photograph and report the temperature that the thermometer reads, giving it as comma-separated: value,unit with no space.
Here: 24,°C
